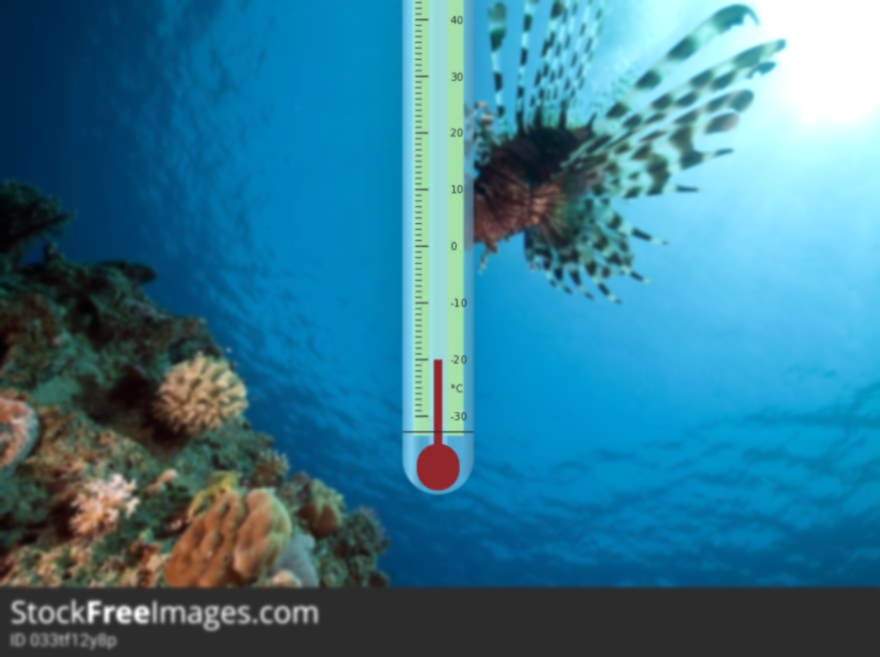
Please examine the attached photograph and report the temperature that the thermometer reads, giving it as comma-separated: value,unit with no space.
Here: -20,°C
